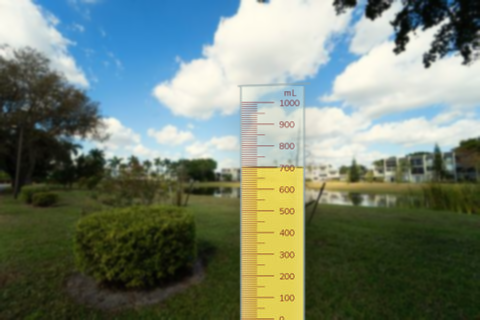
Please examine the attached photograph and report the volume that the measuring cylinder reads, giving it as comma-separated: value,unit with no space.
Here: 700,mL
